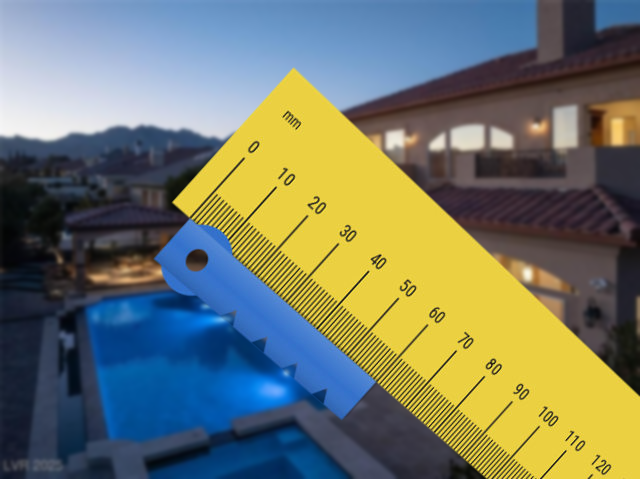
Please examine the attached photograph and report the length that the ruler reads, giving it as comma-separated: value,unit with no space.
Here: 60,mm
